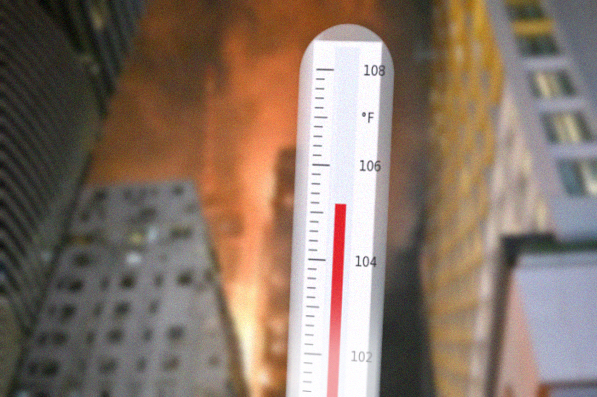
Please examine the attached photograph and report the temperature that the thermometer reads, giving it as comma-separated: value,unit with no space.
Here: 105.2,°F
